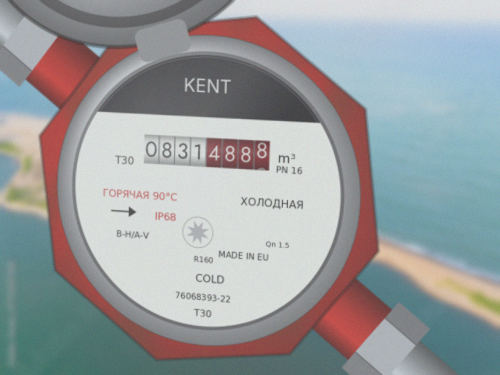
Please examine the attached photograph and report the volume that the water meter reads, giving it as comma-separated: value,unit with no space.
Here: 831.4888,m³
